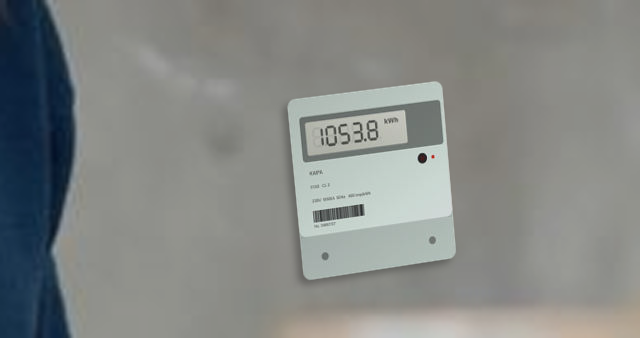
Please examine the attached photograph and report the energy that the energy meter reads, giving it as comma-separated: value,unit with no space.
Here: 1053.8,kWh
